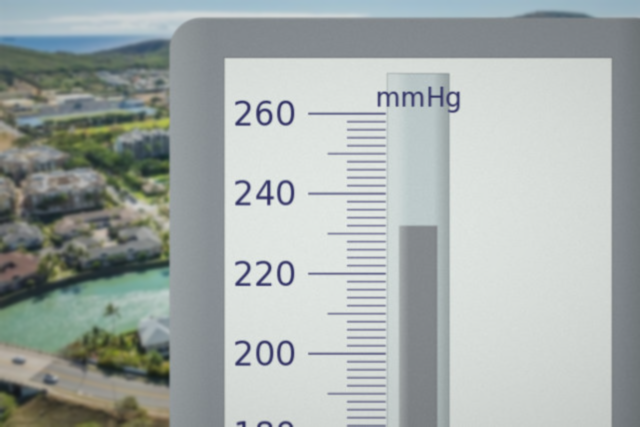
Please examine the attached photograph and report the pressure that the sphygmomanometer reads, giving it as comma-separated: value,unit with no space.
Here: 232,mmHg
